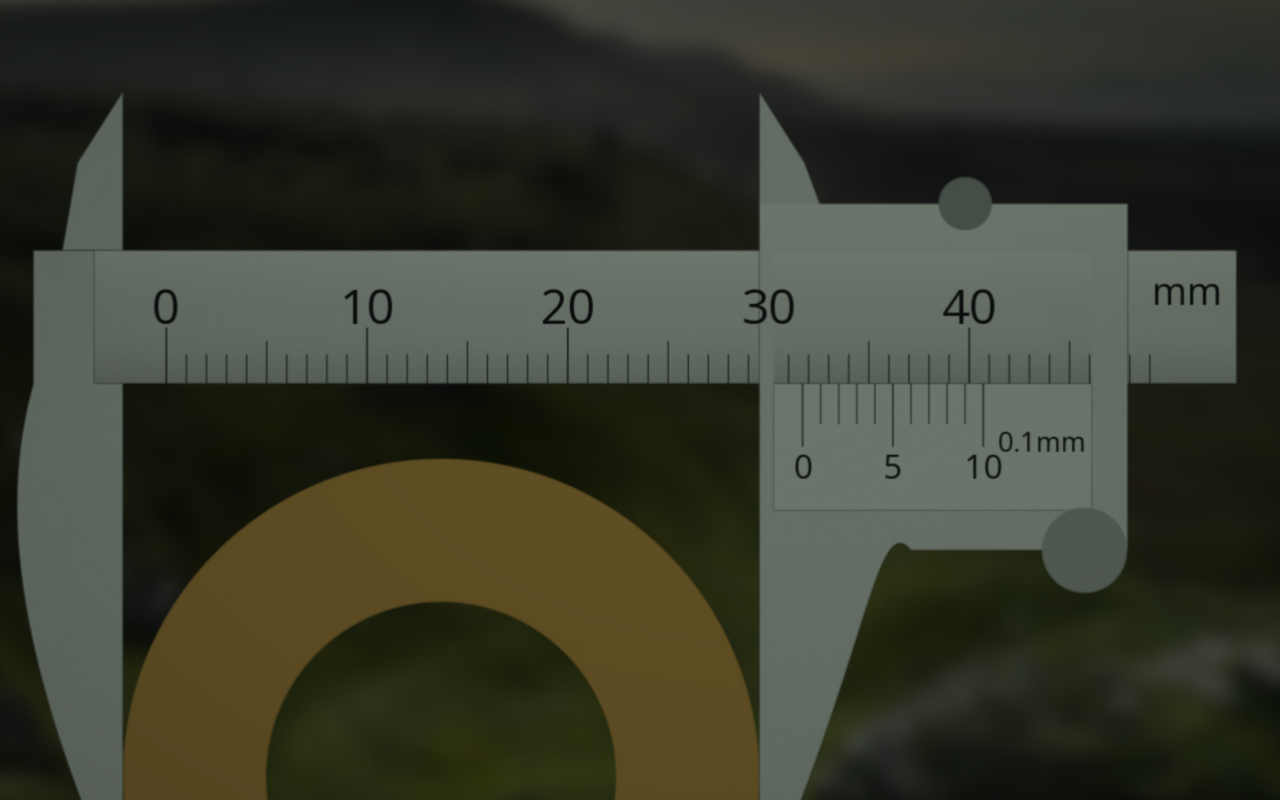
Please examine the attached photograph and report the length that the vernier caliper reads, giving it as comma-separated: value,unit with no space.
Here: 31.7,mm
